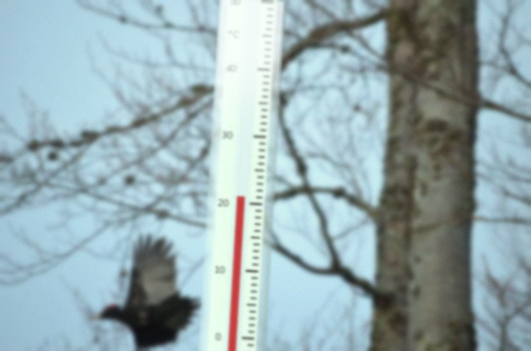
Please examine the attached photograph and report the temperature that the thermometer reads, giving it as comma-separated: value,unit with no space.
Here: 21,°C
